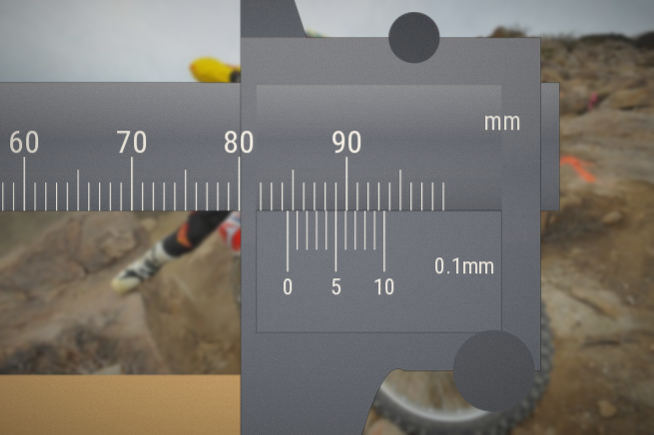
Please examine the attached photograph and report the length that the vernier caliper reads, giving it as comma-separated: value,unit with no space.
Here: 84.5,mm
